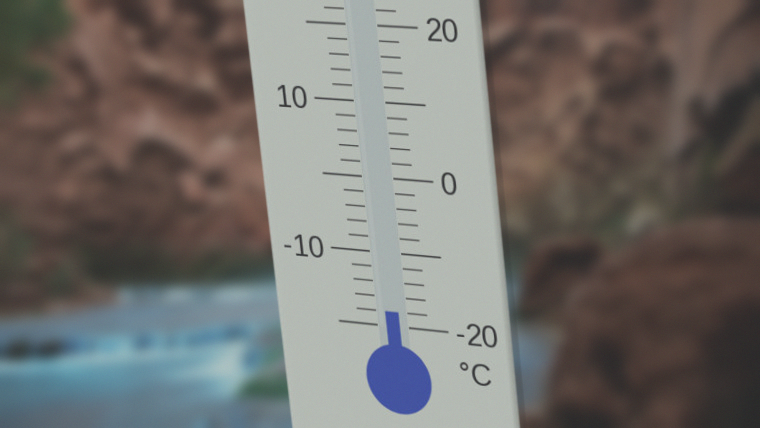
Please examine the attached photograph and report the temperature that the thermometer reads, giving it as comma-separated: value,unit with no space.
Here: -18,°C
